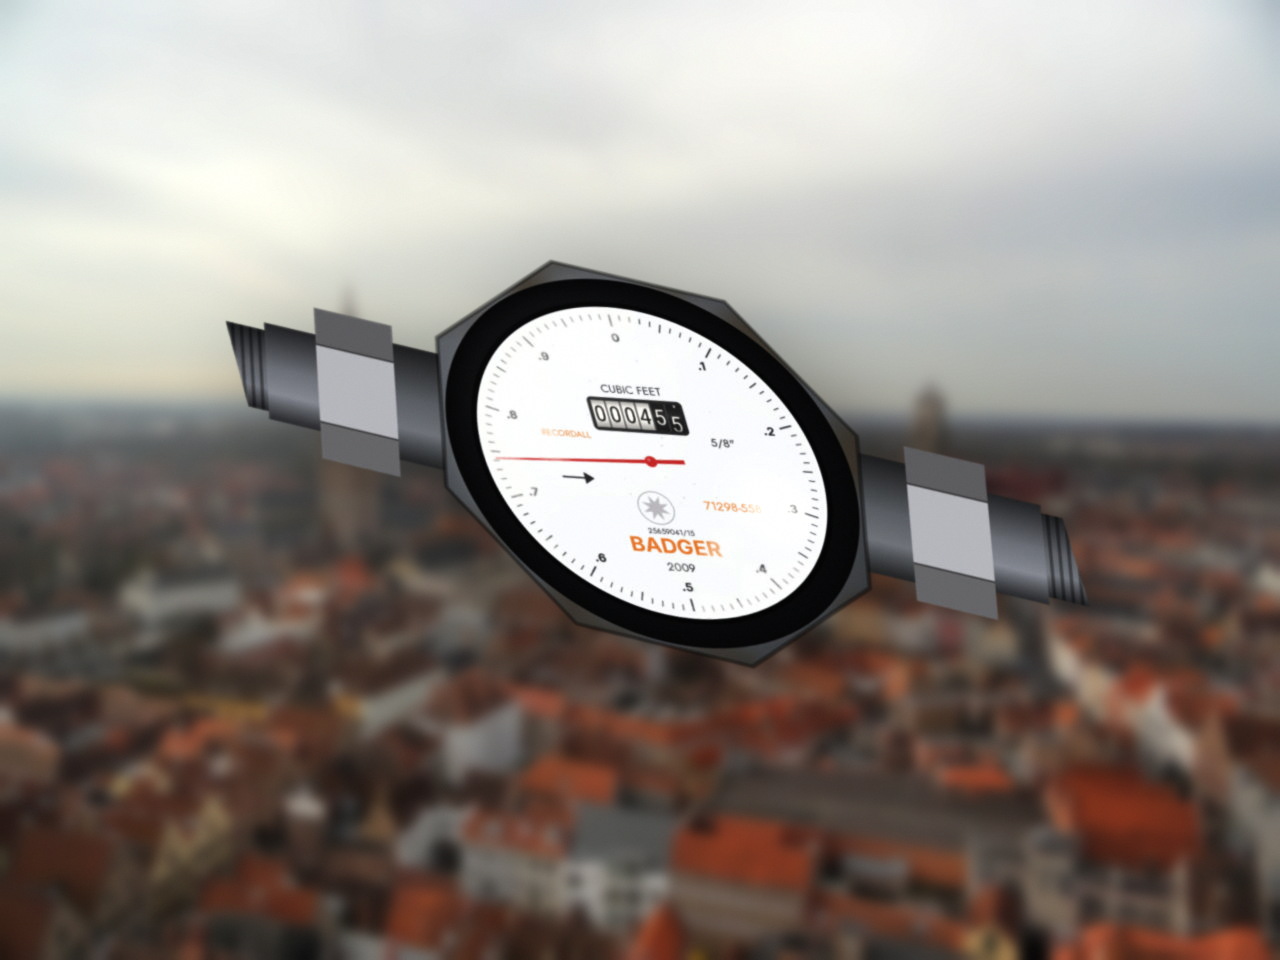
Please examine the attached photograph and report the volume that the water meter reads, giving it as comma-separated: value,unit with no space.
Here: 454.74,ft³
